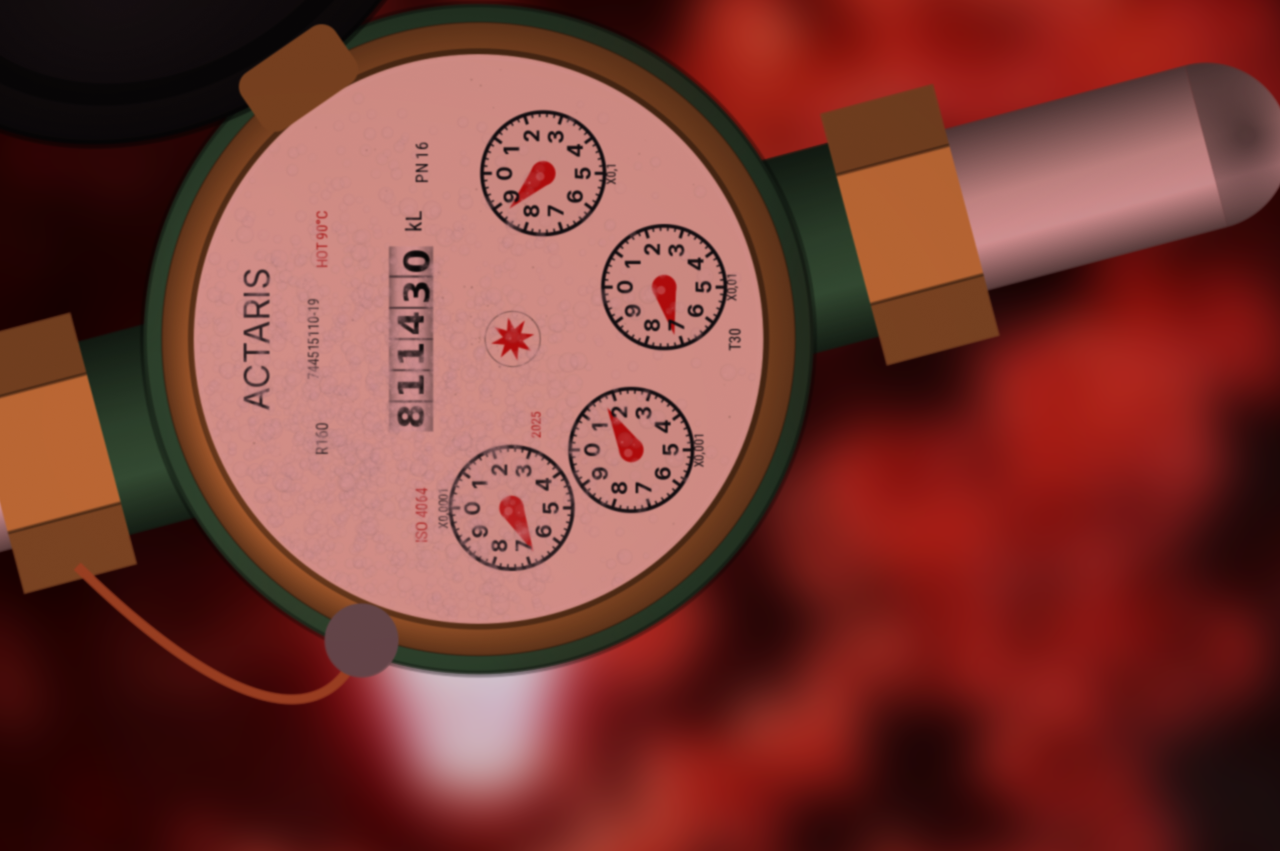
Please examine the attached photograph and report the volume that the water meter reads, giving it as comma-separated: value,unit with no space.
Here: 811429.8716,kL
